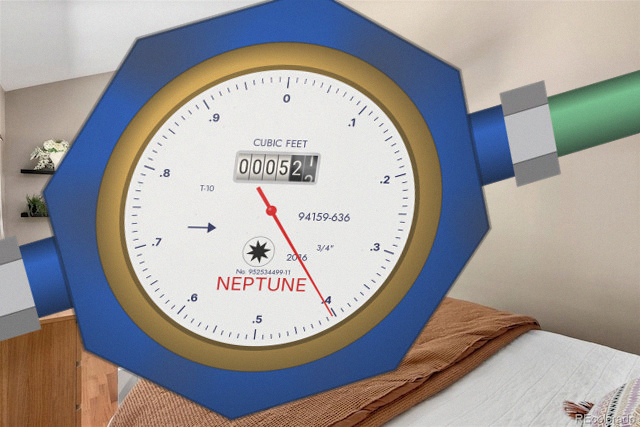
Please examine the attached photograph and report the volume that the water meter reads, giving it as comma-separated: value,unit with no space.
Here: 521.40,ft³
